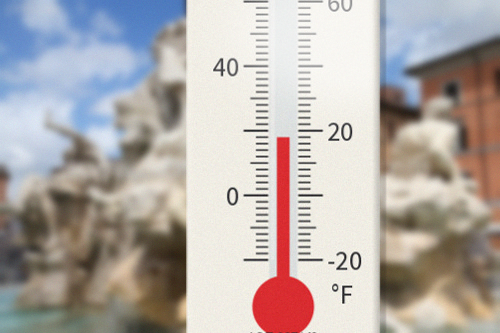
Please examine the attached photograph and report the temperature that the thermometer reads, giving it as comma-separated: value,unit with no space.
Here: 18,°F
